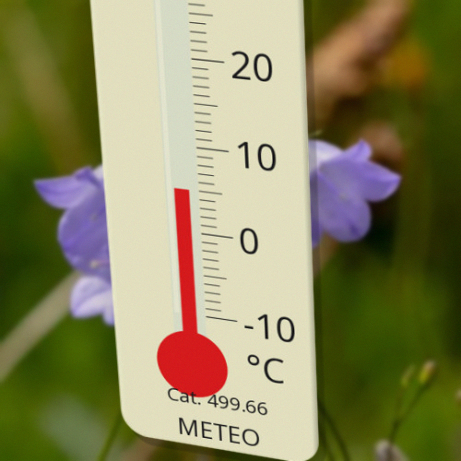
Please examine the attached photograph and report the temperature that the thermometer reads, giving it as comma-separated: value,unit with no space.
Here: 5,°C
